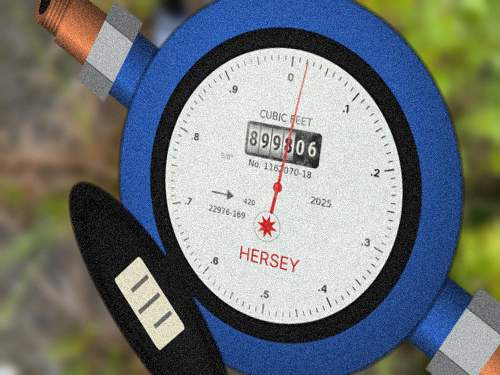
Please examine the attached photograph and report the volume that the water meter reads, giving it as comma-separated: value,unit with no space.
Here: 899806.02,ft³
